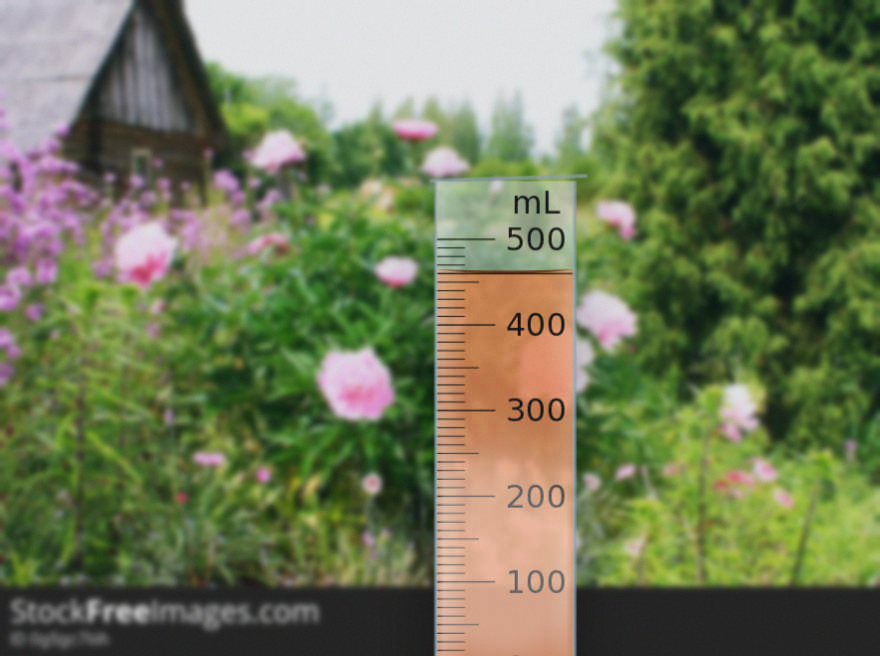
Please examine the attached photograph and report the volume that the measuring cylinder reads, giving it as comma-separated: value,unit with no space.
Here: 460,mL
